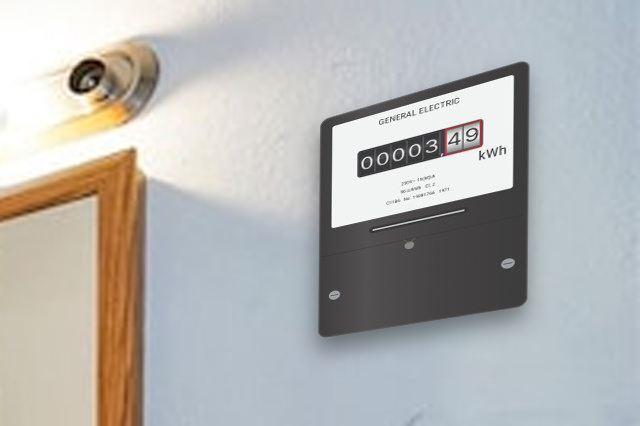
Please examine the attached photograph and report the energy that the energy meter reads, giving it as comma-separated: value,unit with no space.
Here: 3.49,kWh
